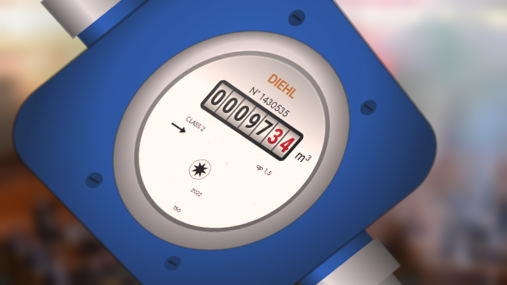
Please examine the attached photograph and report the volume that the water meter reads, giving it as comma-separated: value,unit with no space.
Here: 97.34,m³
